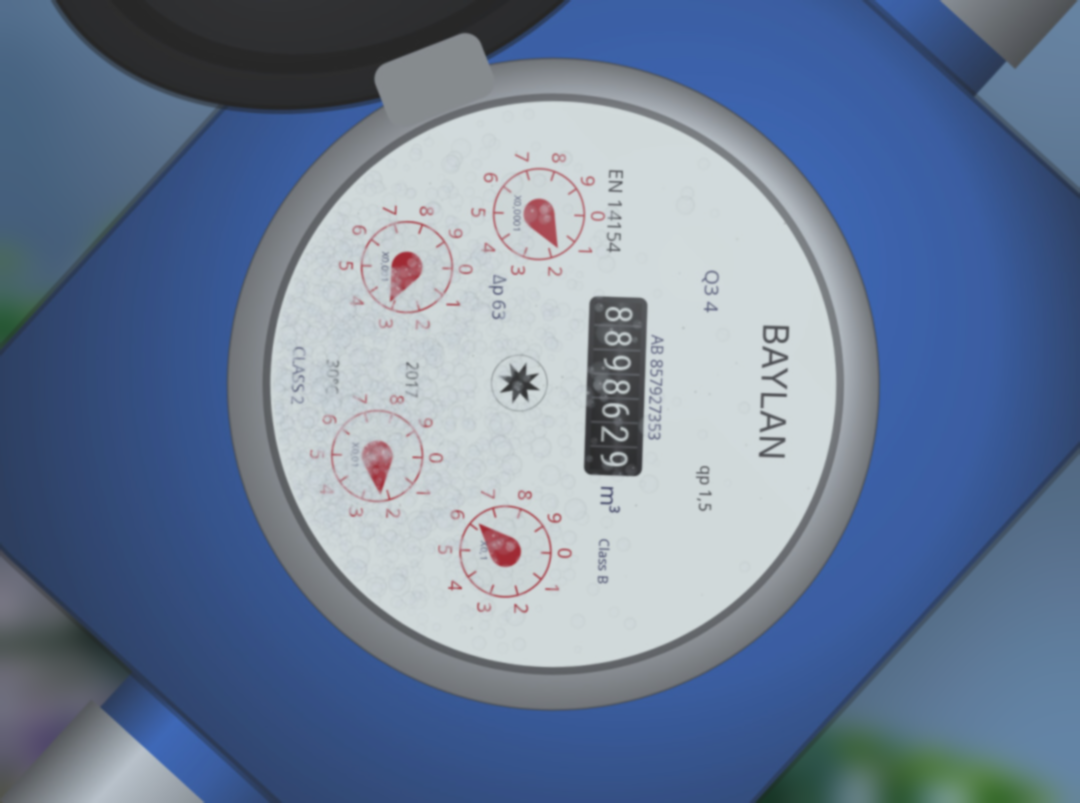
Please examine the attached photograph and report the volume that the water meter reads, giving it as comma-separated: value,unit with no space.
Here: 8898629.6231,m³
